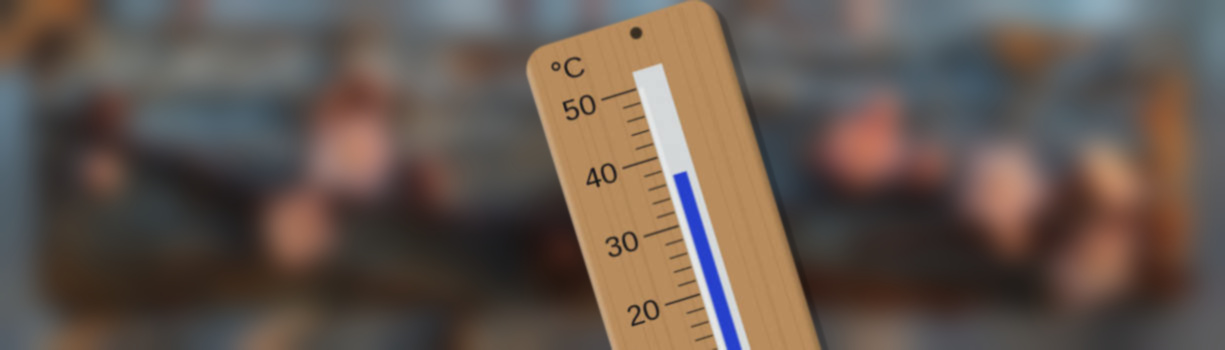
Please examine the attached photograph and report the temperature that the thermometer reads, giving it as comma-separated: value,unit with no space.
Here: 37,°C
